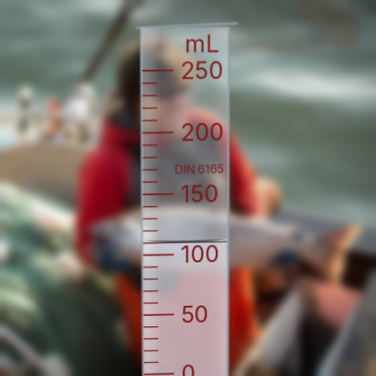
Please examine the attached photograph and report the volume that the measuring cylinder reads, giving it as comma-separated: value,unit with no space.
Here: 110,mL
